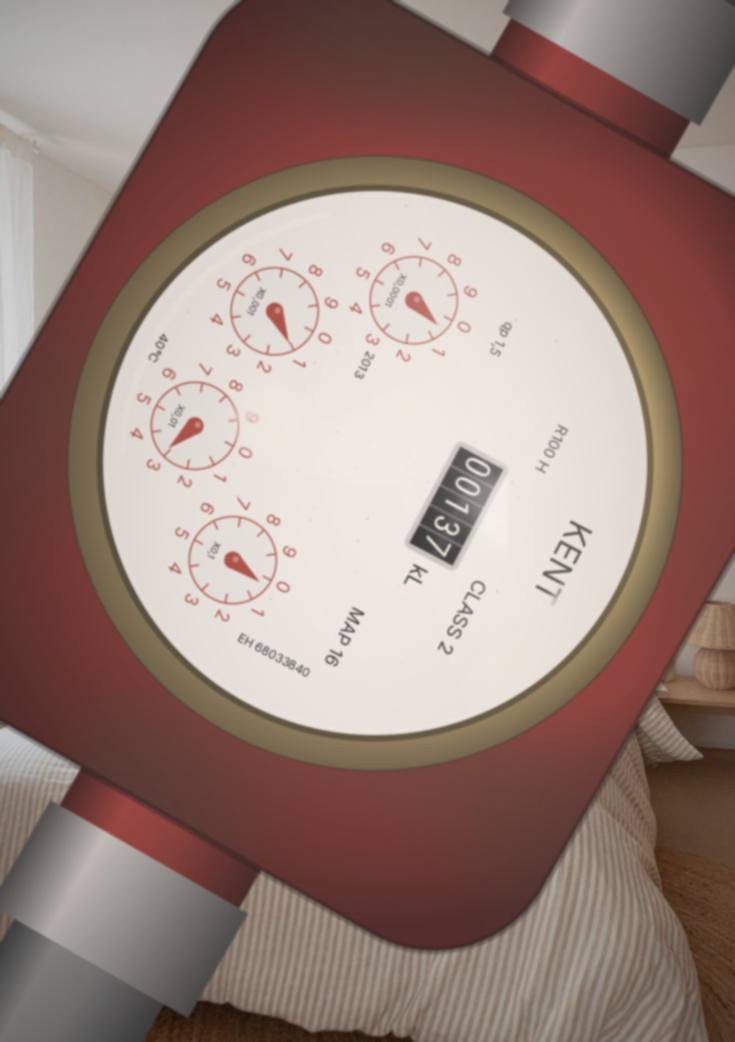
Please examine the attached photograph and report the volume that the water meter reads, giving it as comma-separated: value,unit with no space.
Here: 137.0310,kL
